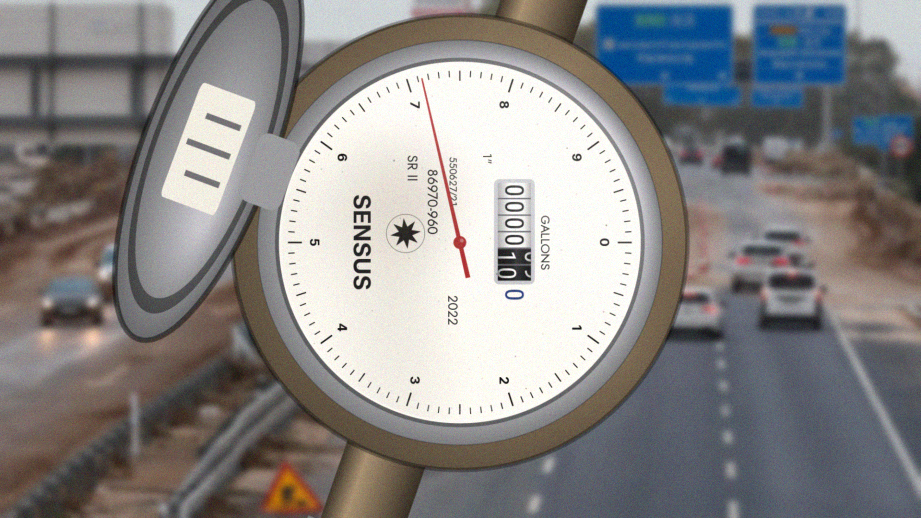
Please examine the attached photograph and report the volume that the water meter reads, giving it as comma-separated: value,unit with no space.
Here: 97.1,gal
